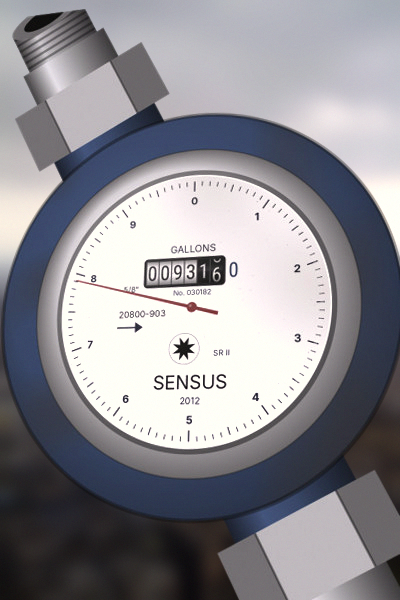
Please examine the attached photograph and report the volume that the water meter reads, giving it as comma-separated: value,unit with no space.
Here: 93157.9,gal
